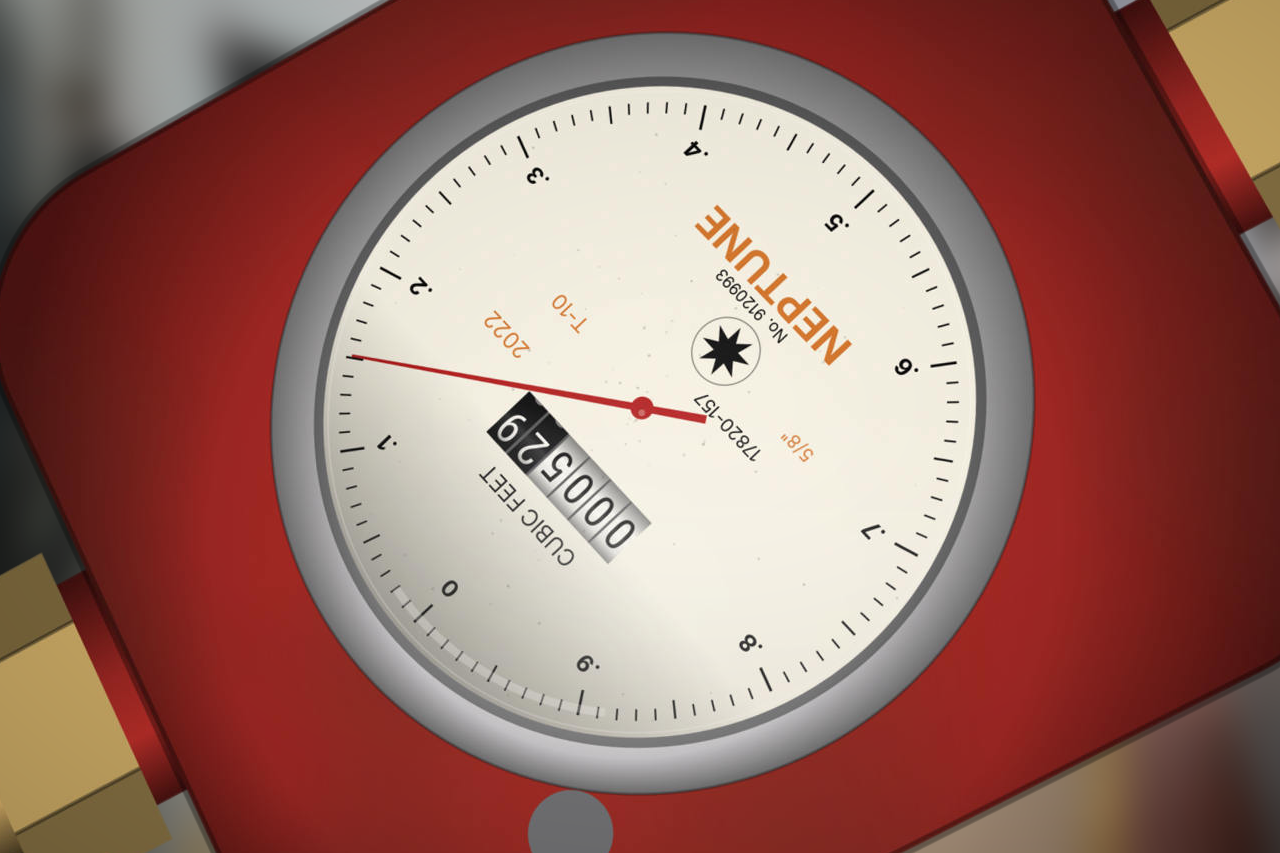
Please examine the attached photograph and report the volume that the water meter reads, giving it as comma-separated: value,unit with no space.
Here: 529.15,ft³
